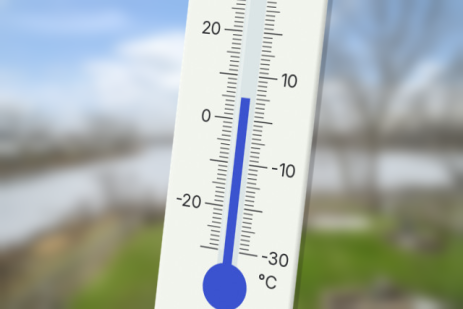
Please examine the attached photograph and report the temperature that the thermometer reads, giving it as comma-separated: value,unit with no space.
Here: 5,°C
